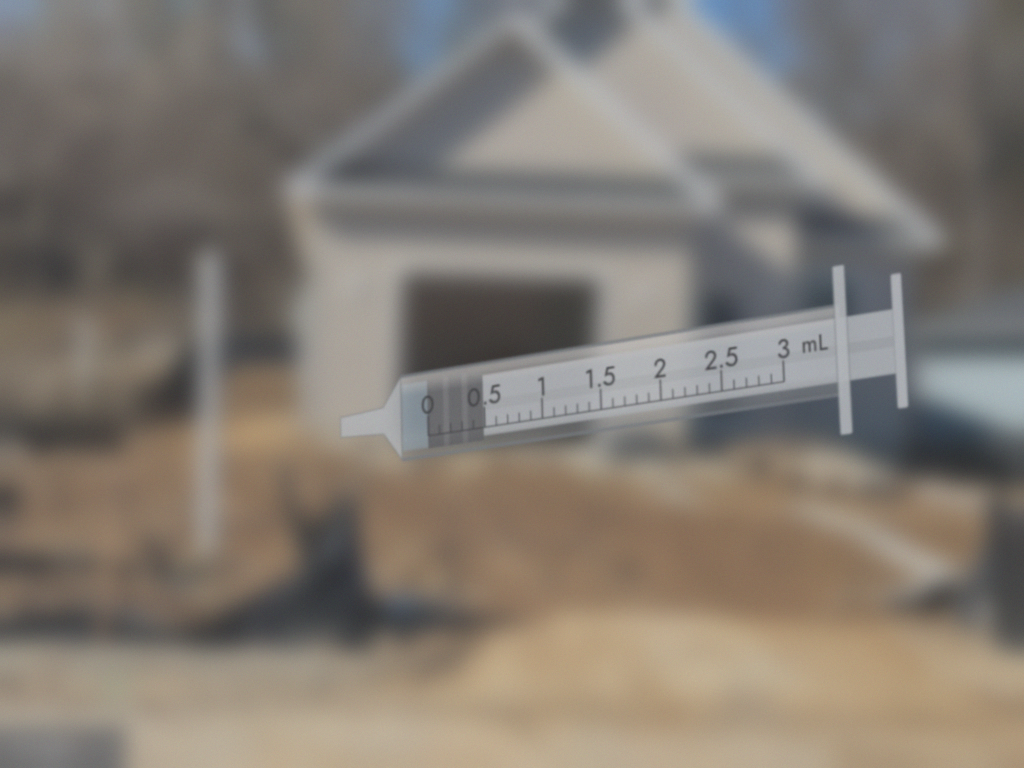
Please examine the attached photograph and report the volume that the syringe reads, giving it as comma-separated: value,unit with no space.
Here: 0,mL
